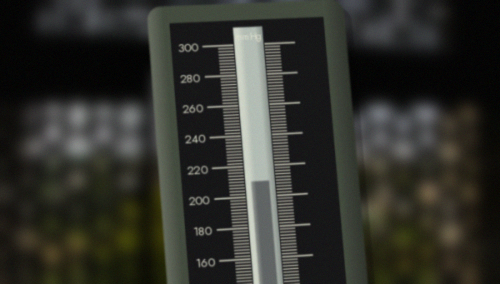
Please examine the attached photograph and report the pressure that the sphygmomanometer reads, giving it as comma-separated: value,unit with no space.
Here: 210,mmHg
